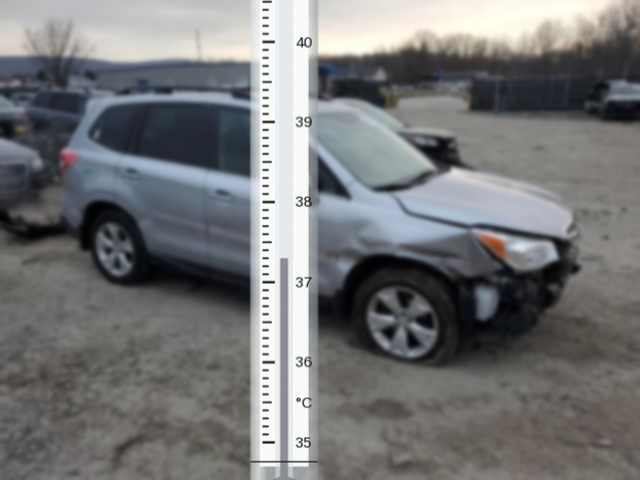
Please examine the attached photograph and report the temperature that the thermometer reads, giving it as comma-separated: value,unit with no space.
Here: 37.3,°C
